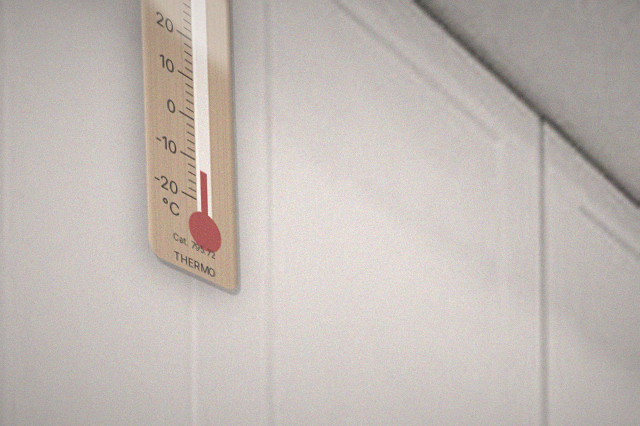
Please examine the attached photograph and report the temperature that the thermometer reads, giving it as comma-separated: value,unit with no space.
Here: -12,°C
